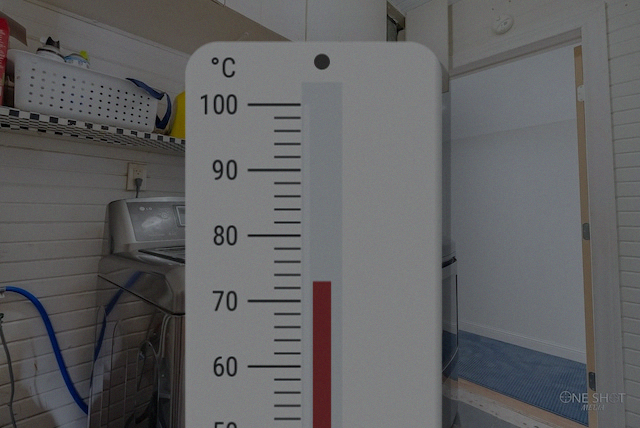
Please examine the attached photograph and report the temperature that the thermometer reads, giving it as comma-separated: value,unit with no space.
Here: 73,°C
